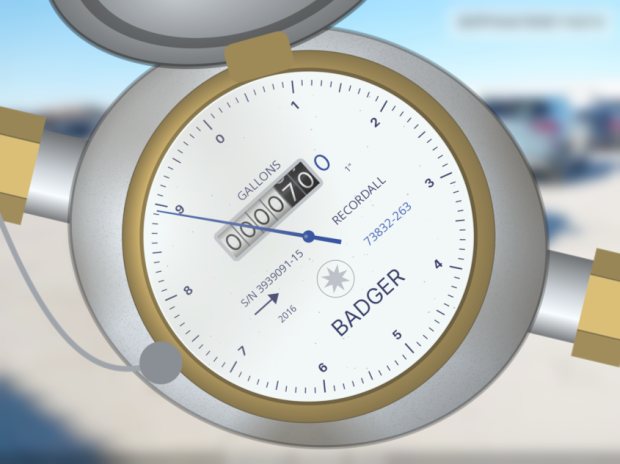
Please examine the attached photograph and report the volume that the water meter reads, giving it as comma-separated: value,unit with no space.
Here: 698.9,gal
